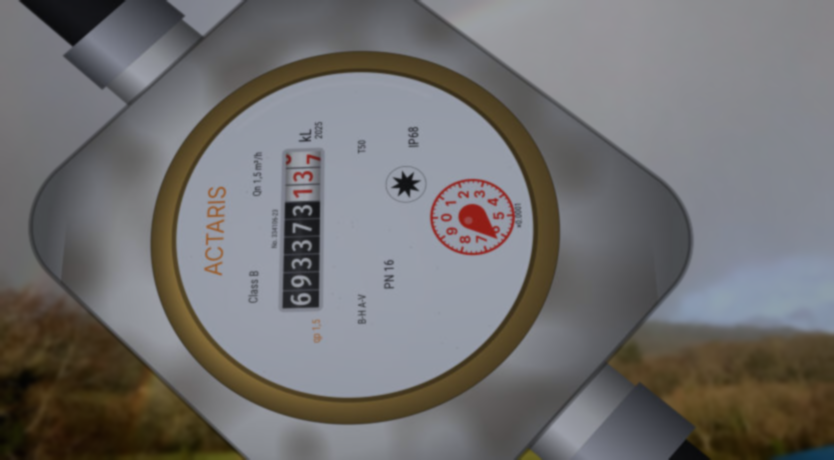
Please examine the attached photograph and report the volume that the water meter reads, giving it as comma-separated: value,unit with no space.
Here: 693373.1366,kL
